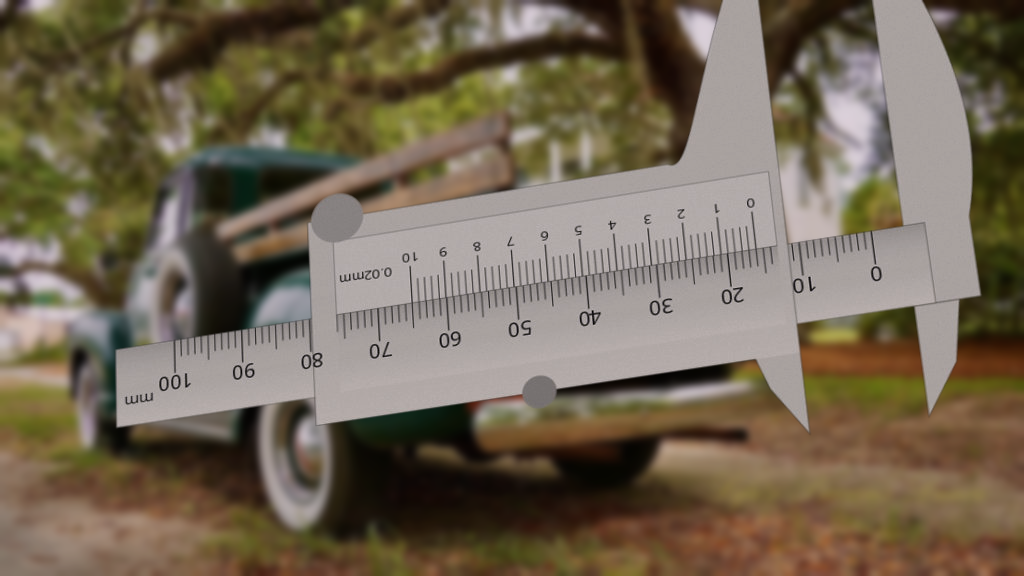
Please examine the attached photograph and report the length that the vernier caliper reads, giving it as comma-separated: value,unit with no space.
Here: 16.0,mm
